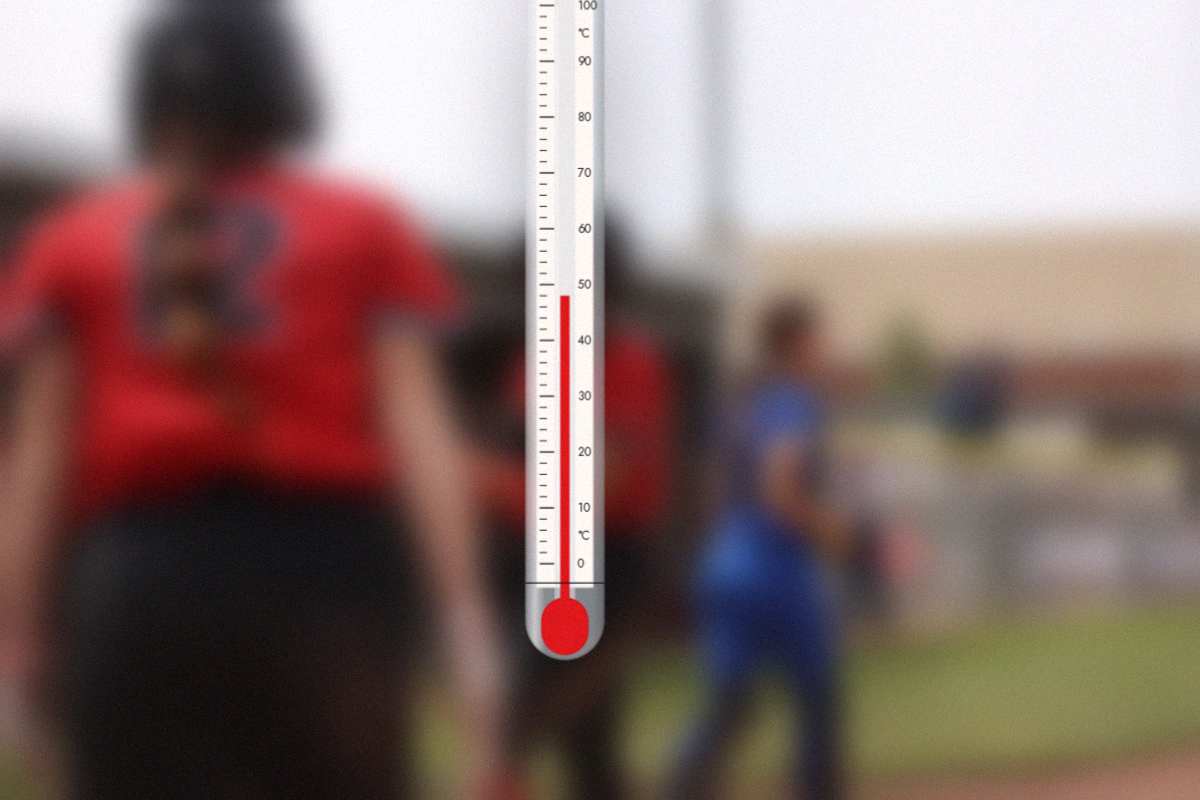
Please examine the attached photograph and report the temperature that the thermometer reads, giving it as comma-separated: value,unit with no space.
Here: 48,°C
